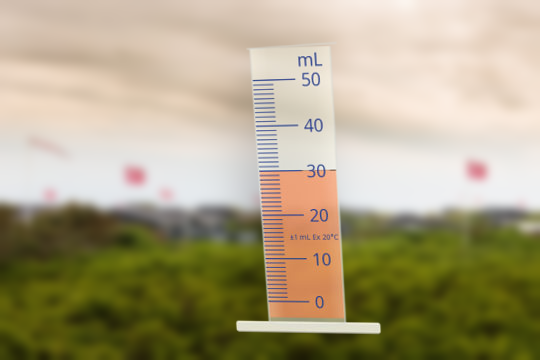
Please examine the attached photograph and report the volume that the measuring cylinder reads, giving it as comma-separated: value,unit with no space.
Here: 30,mL
